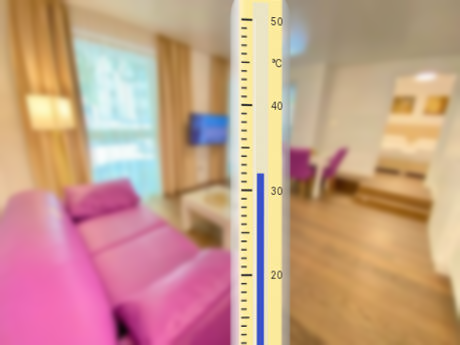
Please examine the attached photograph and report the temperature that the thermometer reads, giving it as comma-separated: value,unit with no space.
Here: 32,°C
